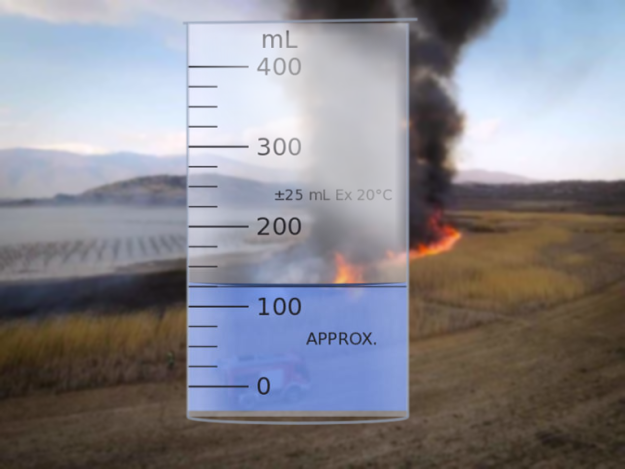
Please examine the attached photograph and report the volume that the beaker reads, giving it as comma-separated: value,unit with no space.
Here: 125,mL
